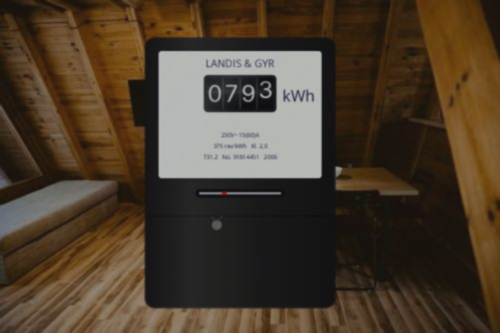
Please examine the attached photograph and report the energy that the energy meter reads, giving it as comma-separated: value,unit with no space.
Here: 793,kWh
